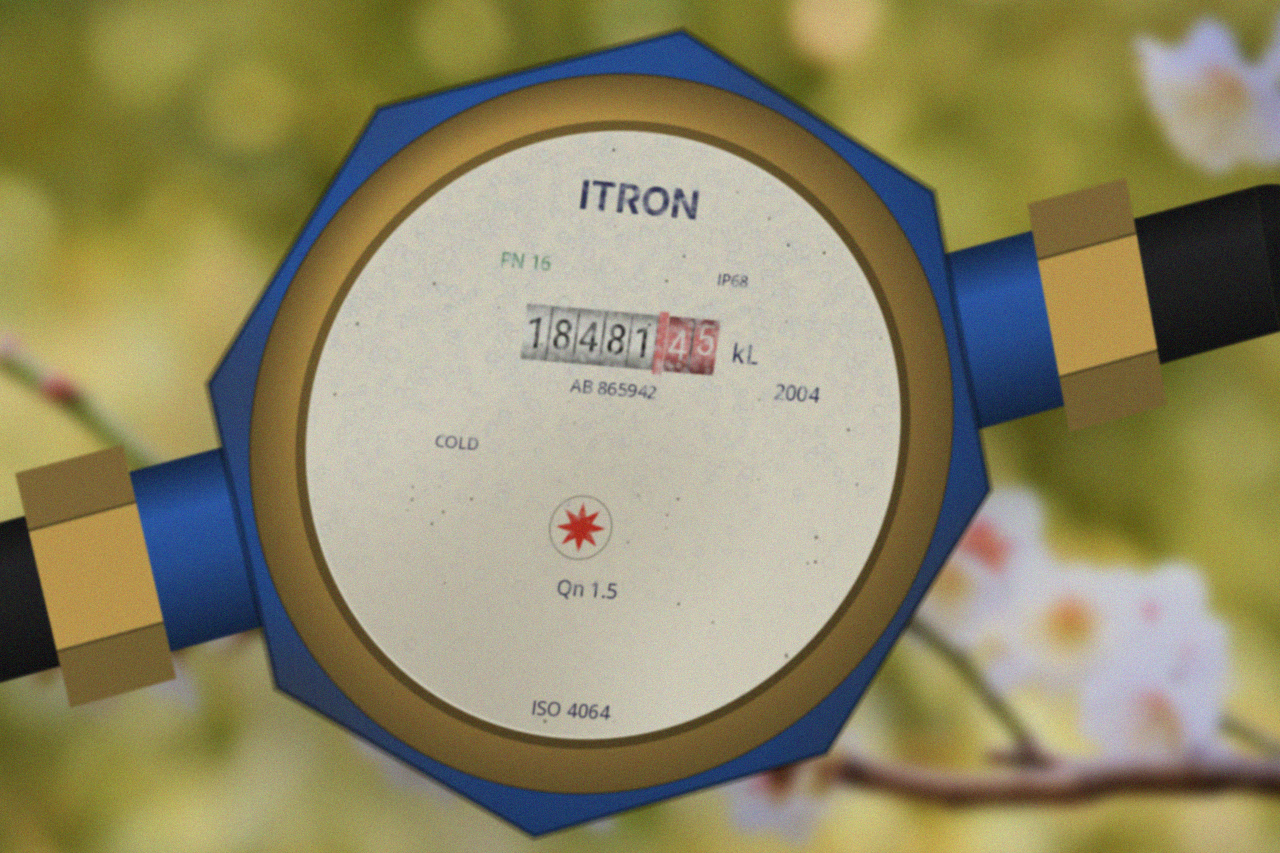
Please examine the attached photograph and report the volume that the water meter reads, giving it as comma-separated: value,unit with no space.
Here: 18481.45,kL
